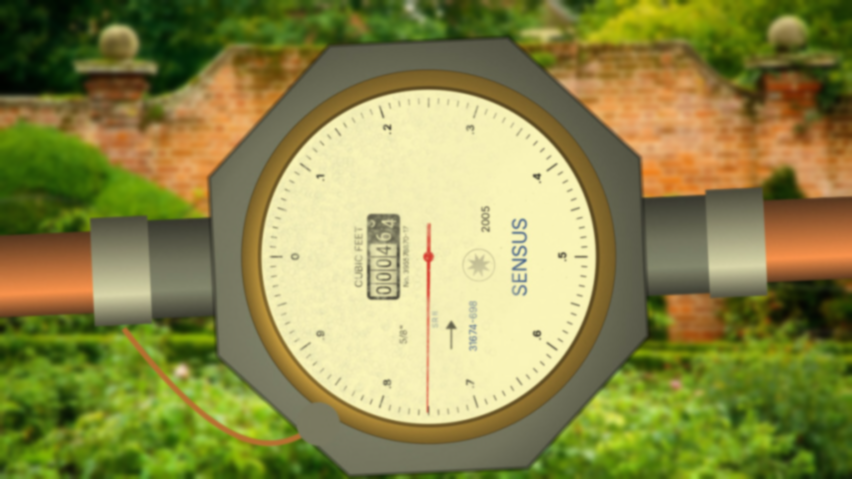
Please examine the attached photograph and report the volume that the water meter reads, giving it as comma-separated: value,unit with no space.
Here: 463.75,ft³
